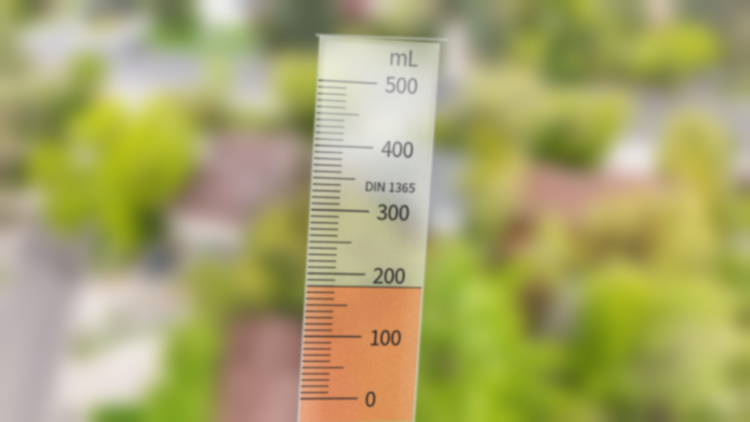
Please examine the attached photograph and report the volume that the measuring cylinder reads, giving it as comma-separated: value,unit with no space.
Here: 180,mL
